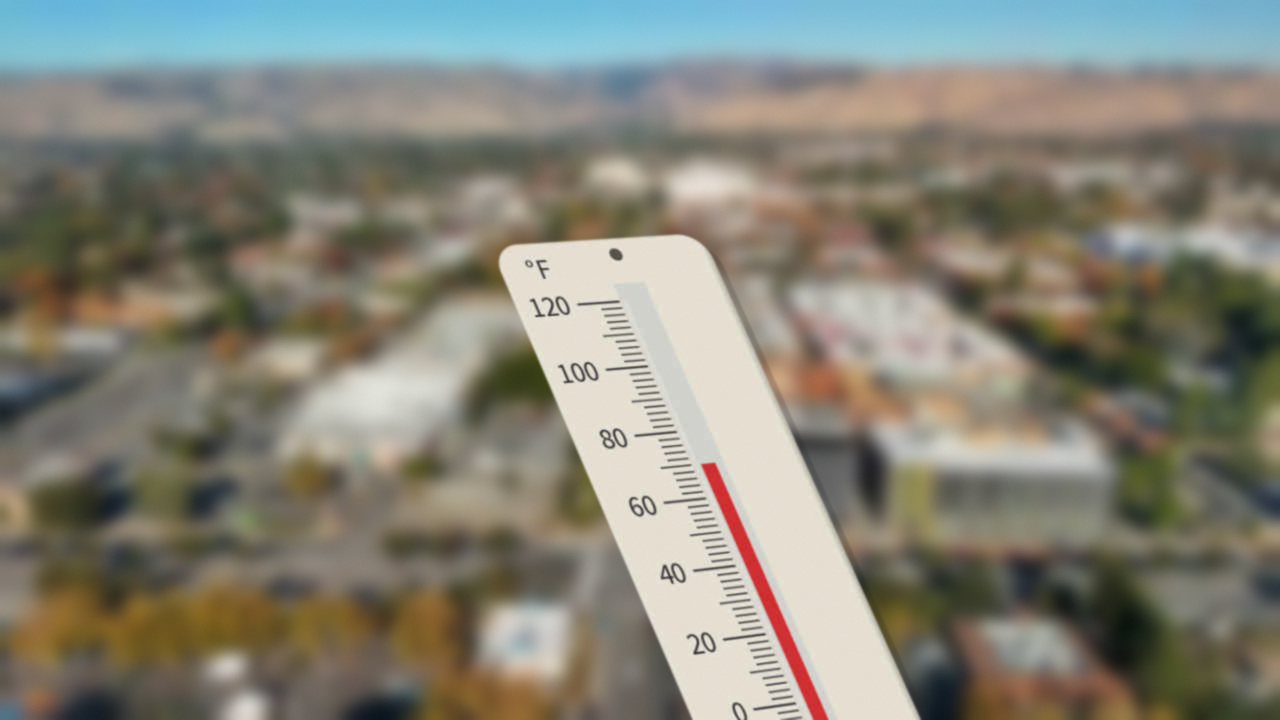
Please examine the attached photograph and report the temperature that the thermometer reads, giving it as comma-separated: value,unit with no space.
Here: 70,°F
